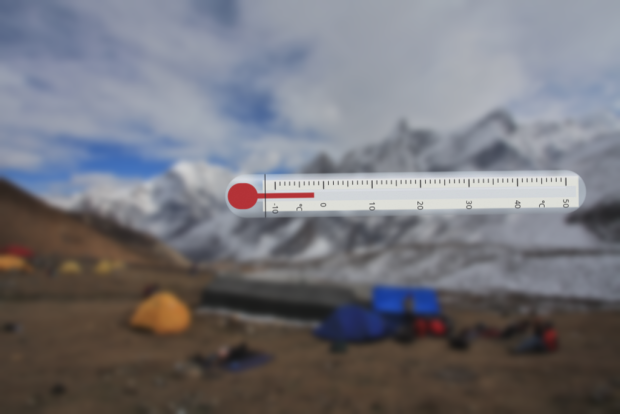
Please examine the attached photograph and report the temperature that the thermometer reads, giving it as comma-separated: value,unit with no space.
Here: -2,°C
